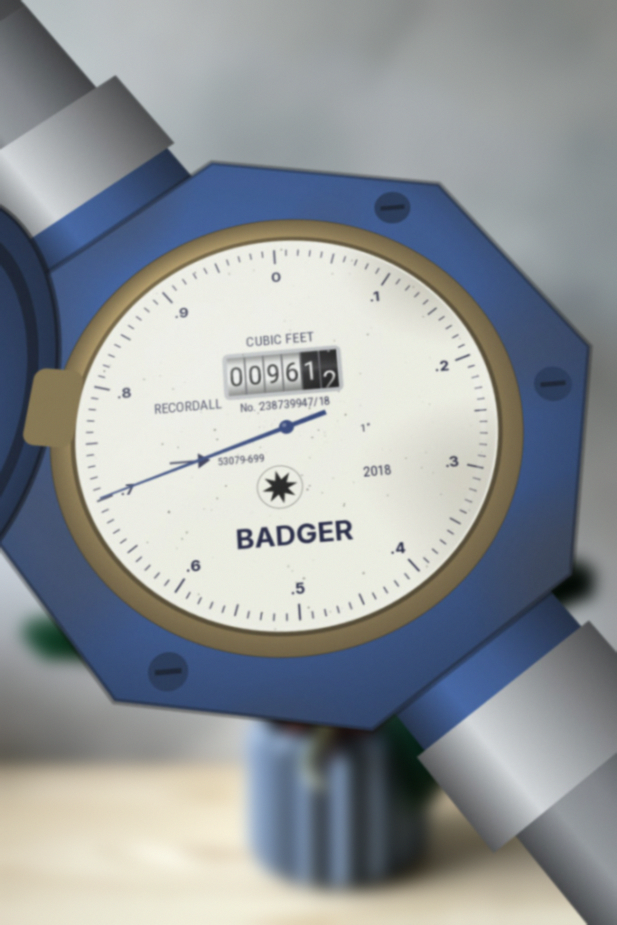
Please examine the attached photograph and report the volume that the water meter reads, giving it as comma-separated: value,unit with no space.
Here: 9611.70,ft³
